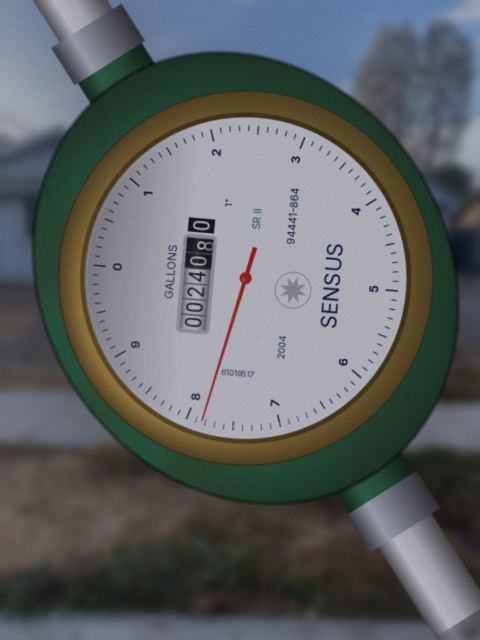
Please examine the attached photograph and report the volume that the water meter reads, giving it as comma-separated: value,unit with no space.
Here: 24077.8,gal
